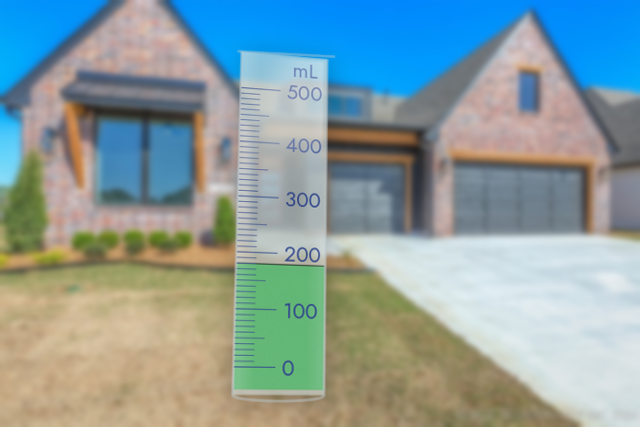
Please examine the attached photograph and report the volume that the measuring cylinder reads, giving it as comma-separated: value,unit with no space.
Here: 180,mL
